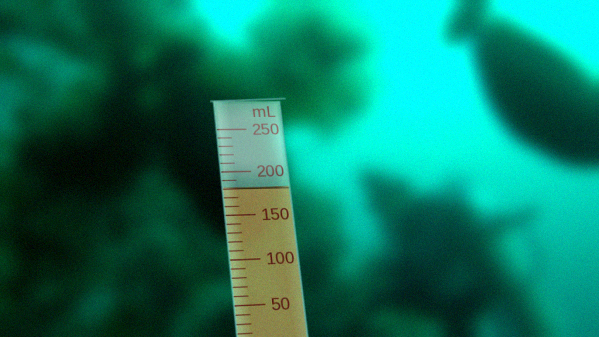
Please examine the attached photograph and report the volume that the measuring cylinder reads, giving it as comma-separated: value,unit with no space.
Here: 180,mL
